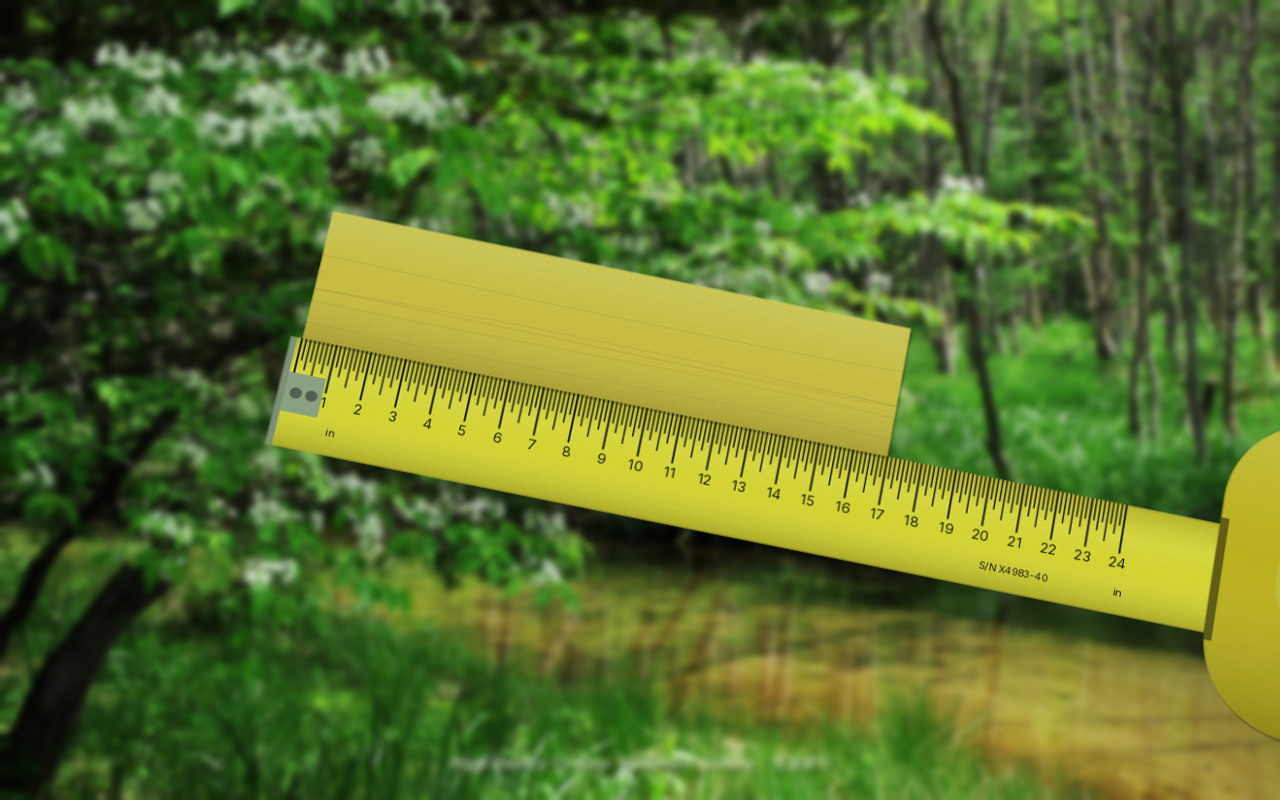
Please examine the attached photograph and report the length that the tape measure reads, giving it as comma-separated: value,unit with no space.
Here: 17,in
